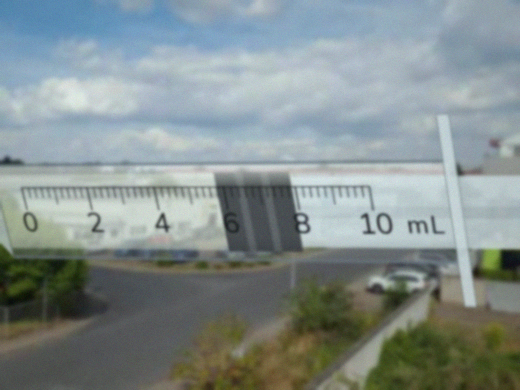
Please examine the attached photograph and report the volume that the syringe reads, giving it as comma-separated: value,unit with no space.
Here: 5.8,mL
